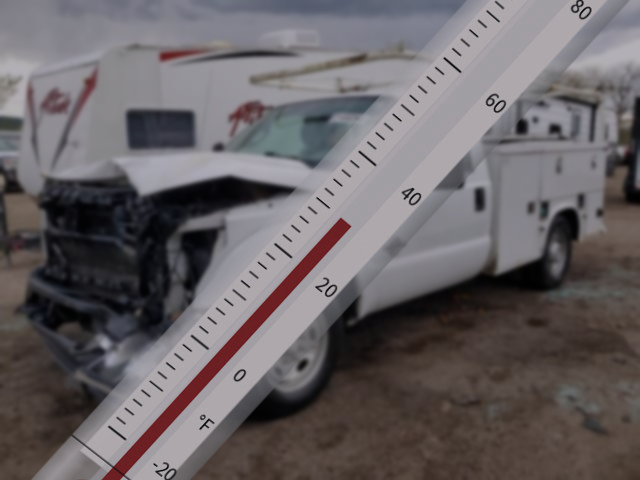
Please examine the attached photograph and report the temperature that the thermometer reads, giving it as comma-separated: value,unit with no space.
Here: 30,°F
